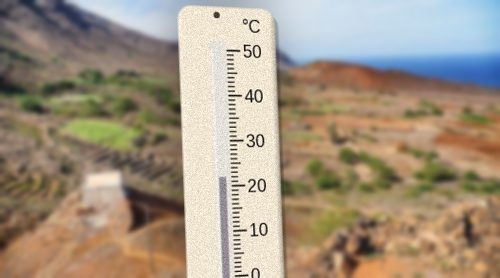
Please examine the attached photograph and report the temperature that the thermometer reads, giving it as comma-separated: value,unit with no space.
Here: 22,°C
